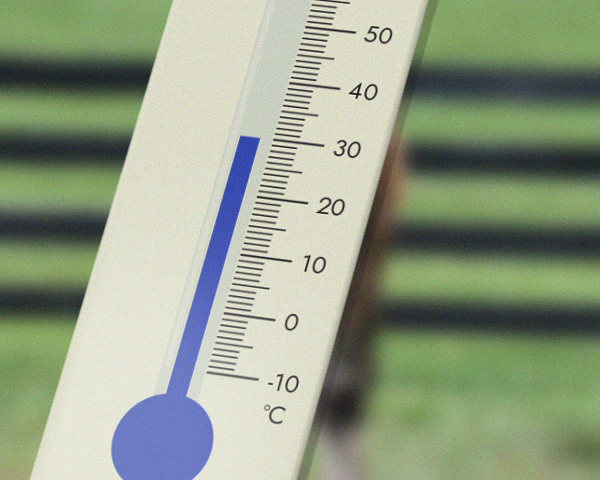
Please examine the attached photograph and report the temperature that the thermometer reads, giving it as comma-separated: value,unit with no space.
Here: 30,°C
